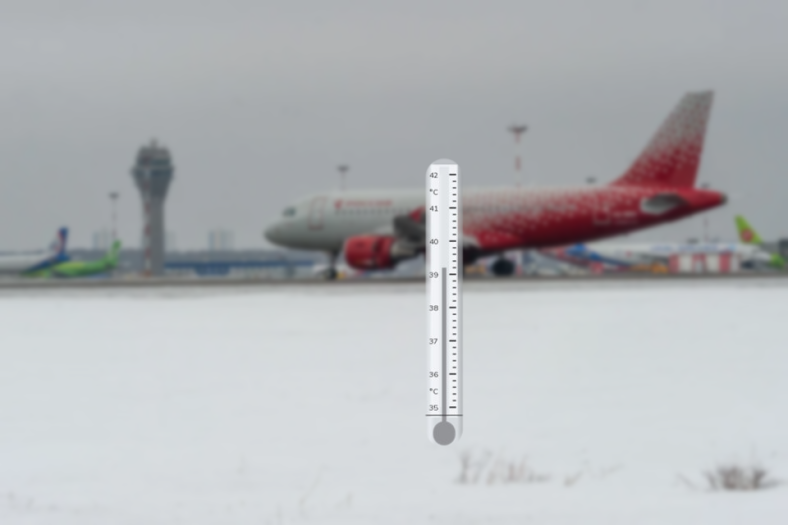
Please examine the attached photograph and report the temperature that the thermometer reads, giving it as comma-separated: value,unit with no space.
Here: 39.2,°C
